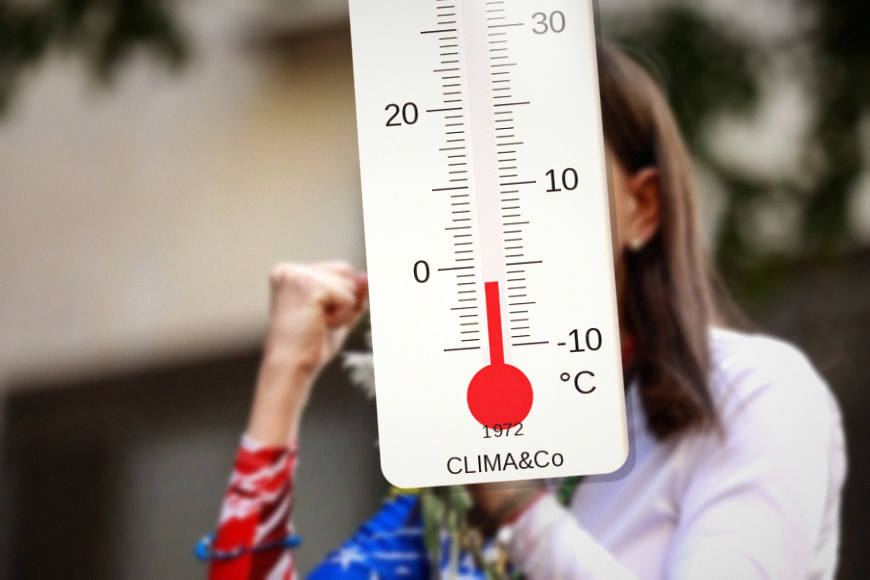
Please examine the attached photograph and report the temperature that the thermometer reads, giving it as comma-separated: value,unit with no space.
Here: -2,°C
